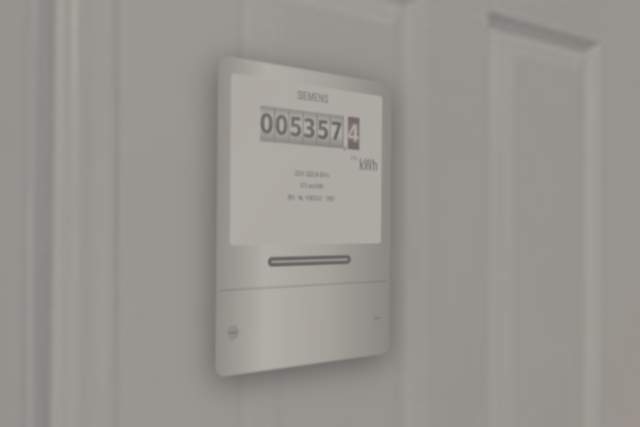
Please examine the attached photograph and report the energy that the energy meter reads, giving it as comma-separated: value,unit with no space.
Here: 5357.4,kWh
